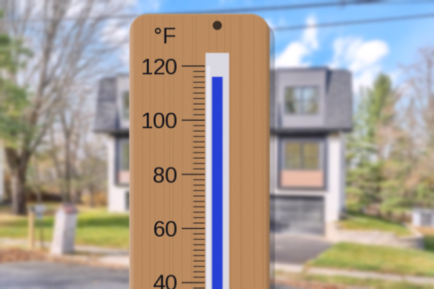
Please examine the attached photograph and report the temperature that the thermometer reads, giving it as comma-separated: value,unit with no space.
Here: 116,°F
